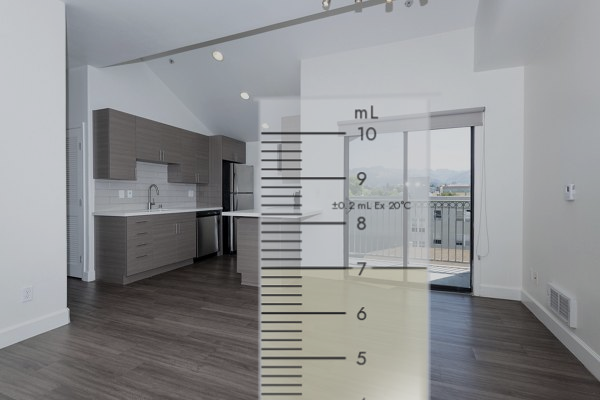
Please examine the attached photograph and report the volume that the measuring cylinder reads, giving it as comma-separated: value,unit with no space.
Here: 7,mL
